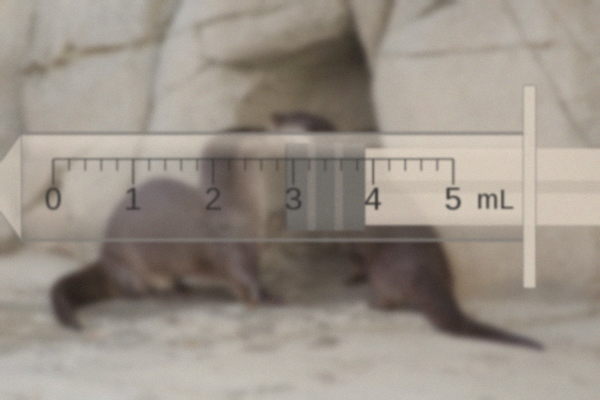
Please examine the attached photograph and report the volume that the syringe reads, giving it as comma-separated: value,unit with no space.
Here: 2.9,mL
